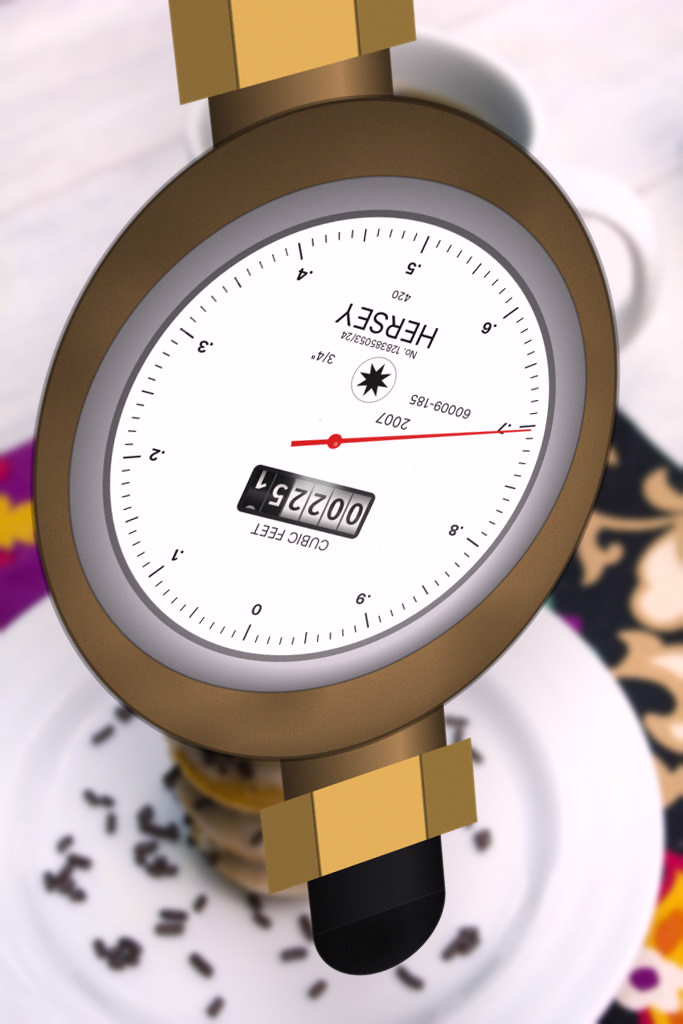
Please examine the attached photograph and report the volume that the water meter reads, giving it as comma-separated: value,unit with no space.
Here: 2250.70,ft³
